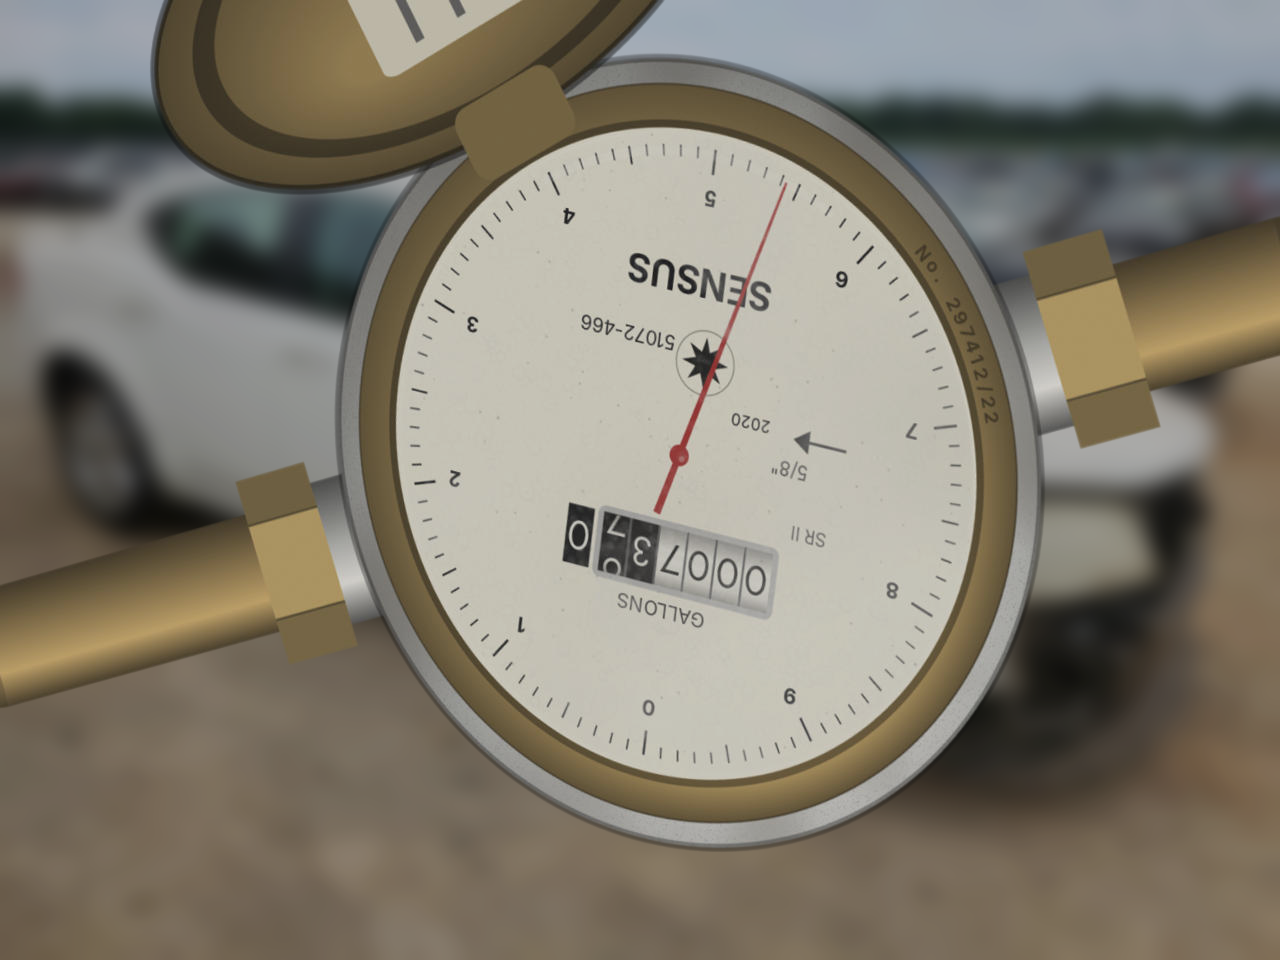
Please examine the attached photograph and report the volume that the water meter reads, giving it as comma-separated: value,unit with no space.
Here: 7365.4,gal
